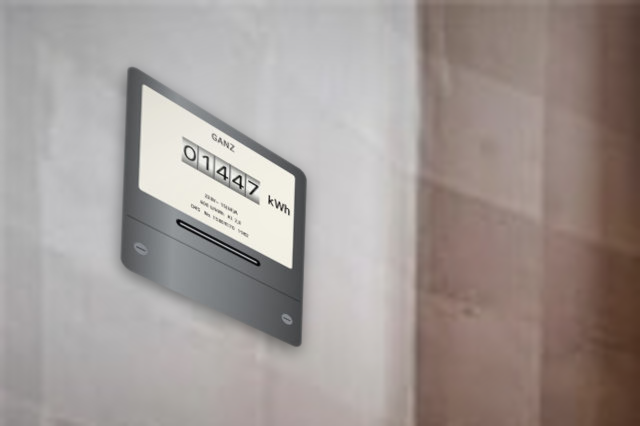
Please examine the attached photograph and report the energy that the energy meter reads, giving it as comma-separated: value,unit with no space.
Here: 1447,kWh
